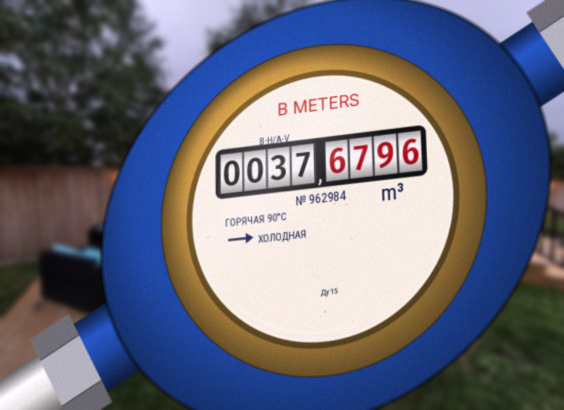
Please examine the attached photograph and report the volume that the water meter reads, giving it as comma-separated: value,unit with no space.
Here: 37.6796,m³
